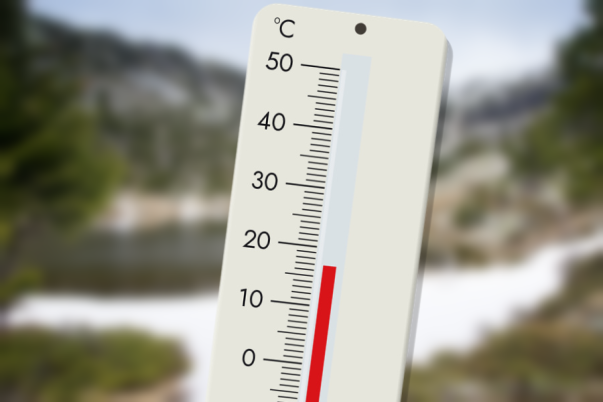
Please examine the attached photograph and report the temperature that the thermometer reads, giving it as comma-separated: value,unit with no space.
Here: 17,°C
